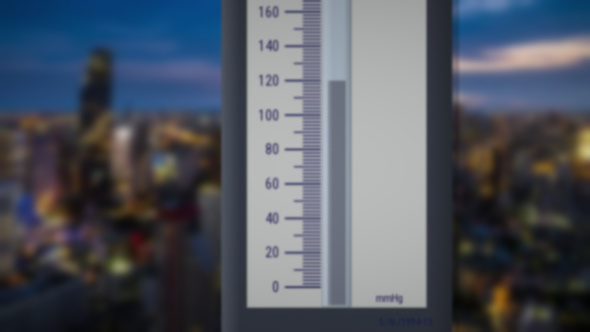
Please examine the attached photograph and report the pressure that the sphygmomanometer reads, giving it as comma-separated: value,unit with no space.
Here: 120,mmHg
